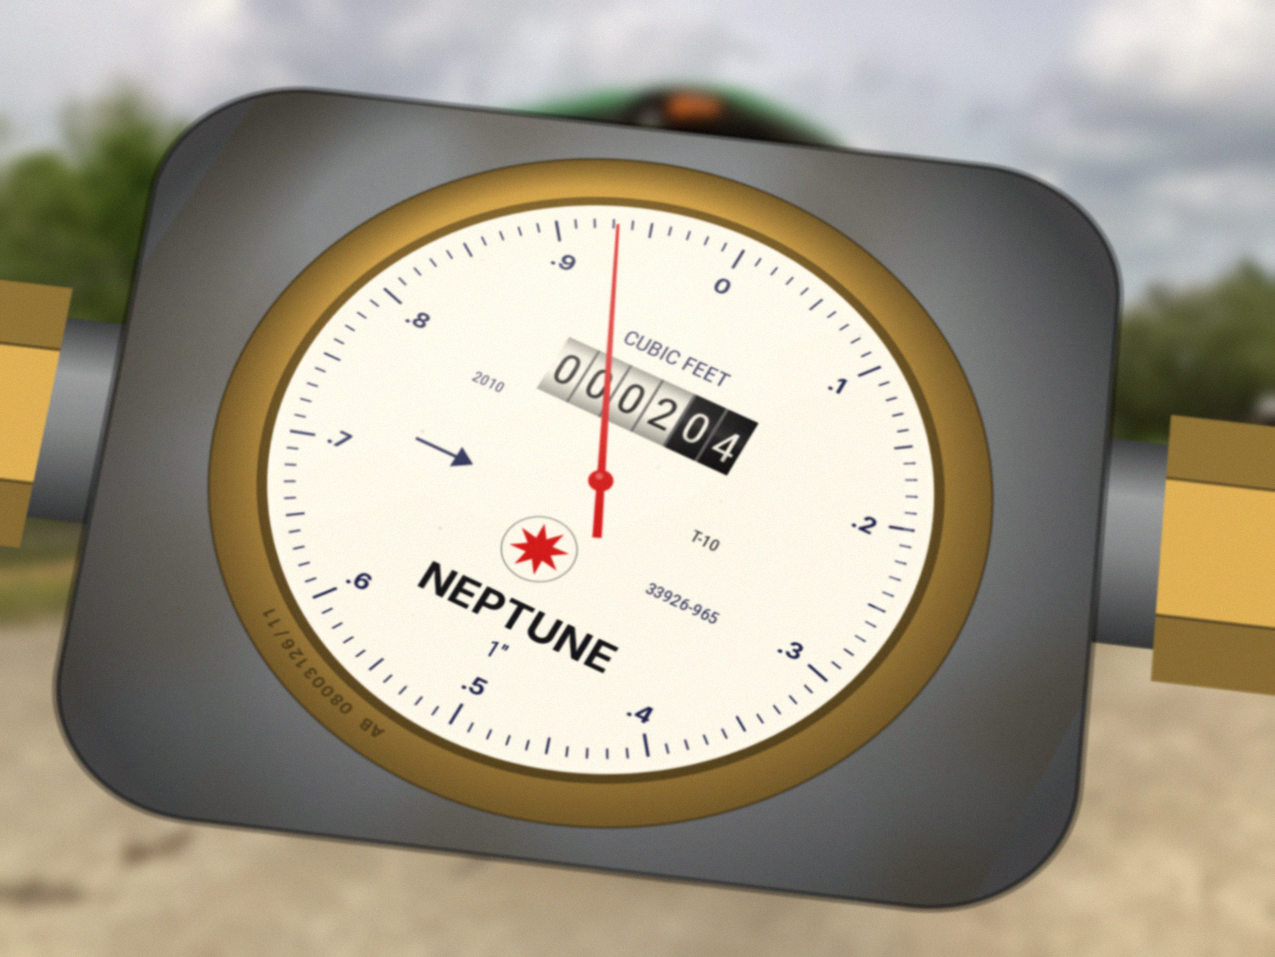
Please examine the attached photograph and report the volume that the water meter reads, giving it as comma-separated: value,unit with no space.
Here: 203.93,ft³
